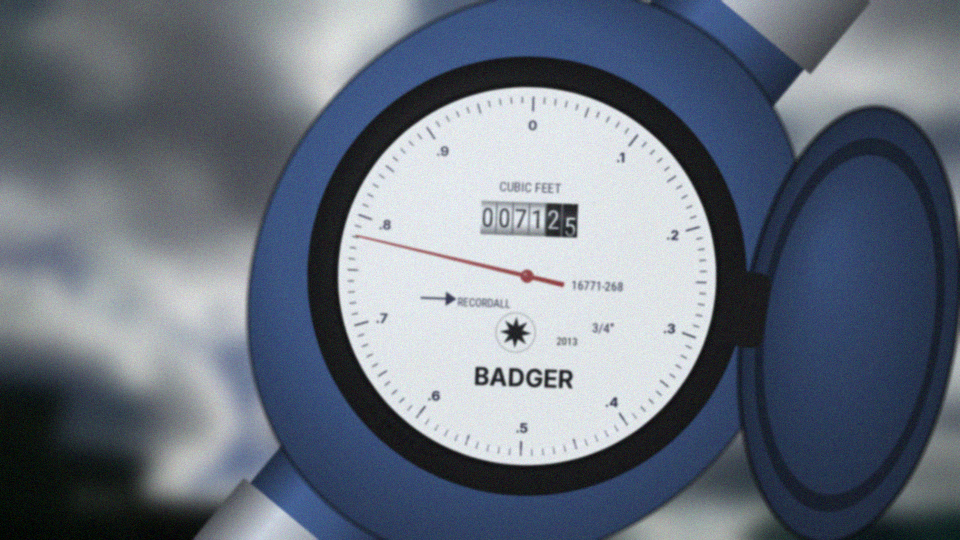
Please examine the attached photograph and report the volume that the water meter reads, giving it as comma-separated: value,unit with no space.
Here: 7124.78,ft³
